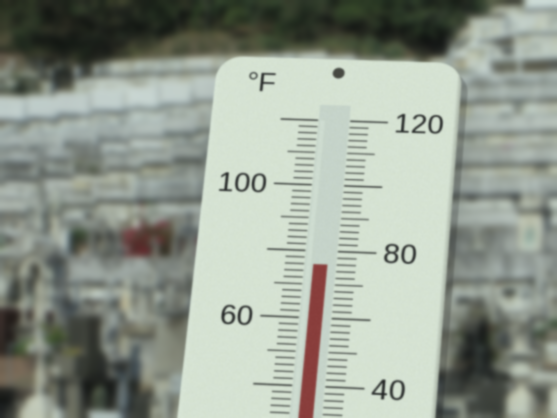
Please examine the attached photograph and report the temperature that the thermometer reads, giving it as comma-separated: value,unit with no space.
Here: 76,°F
